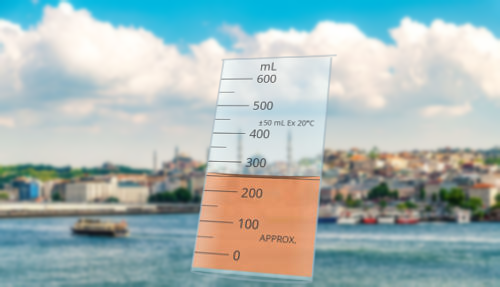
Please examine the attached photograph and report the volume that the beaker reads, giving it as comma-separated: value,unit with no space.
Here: 250,mL
